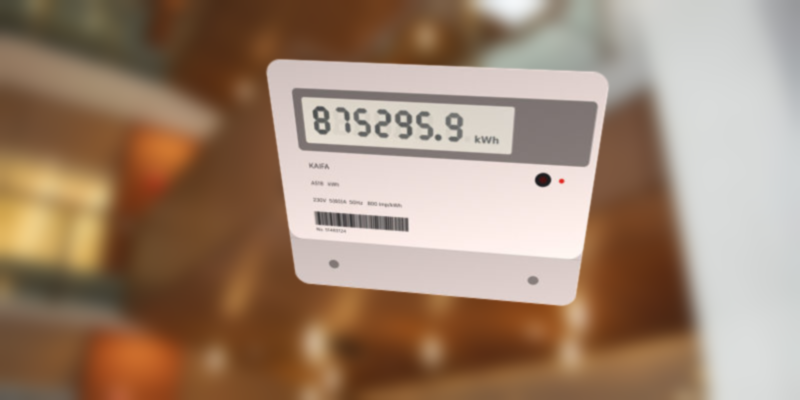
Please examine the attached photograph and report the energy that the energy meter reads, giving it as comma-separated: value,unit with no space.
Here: 875295.9,kWh
